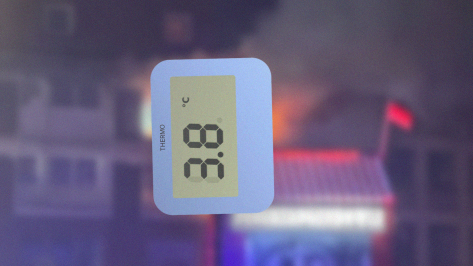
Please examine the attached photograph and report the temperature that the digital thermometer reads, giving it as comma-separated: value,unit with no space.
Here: 3.8,°C
